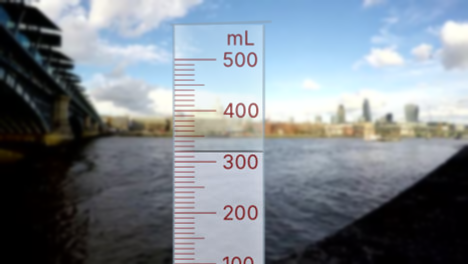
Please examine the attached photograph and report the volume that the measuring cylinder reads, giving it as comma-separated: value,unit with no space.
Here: 320,mL
